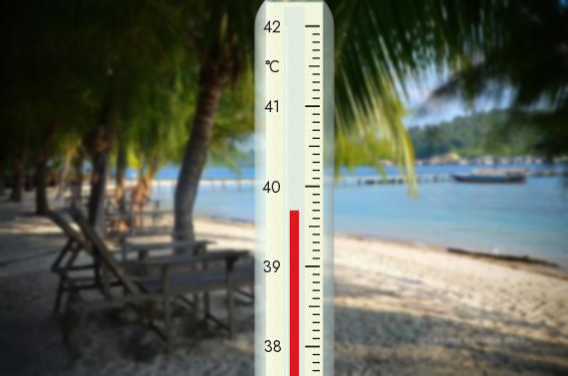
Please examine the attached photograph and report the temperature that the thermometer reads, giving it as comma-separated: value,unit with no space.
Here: 39.7,°C
